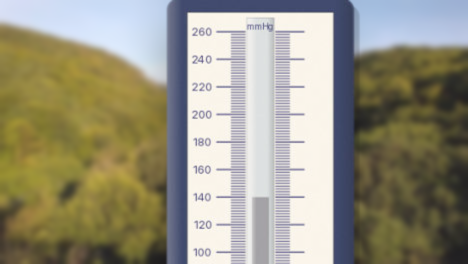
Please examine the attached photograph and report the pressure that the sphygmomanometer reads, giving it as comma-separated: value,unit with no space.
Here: 140,mmHg
